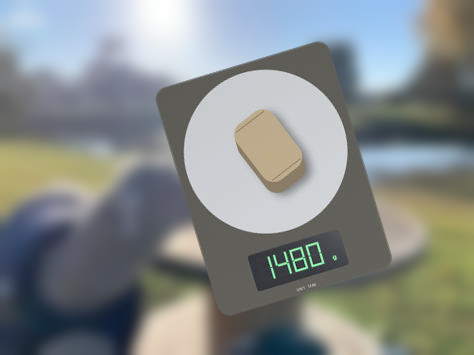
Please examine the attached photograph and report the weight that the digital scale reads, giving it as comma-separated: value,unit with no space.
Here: 1480,g
